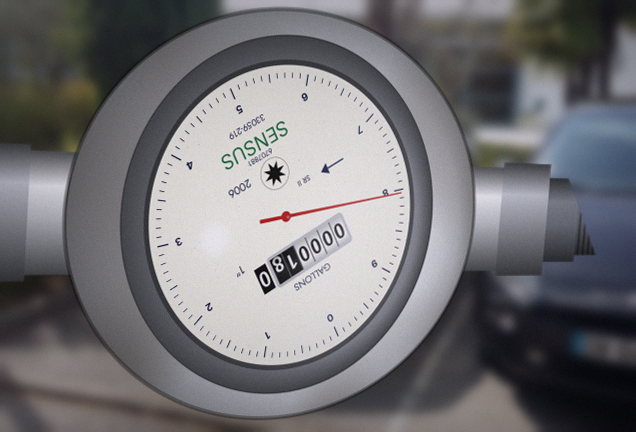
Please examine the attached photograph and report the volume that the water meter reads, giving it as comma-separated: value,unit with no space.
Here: 178.0,gal
